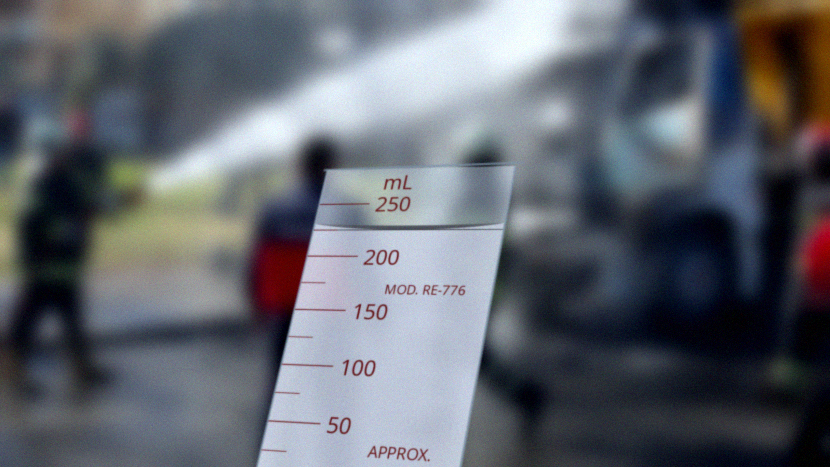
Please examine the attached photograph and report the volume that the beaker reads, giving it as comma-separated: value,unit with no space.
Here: 225,mL
